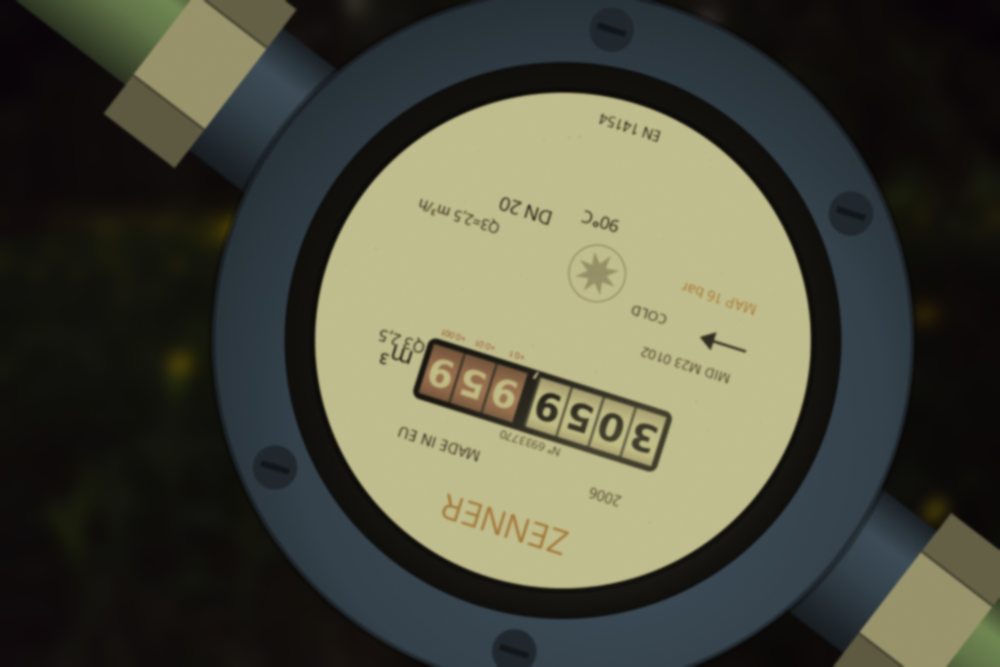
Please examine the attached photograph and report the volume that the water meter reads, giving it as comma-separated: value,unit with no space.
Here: 3059.959,m³
